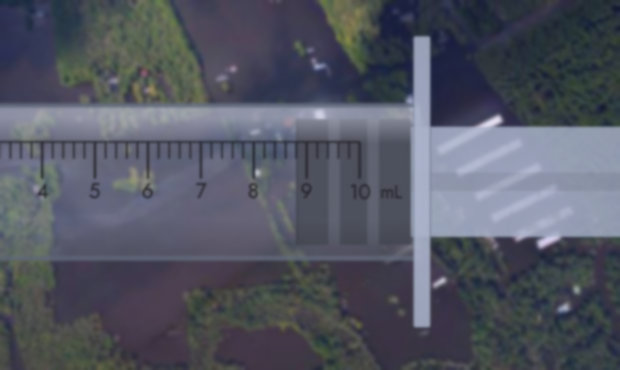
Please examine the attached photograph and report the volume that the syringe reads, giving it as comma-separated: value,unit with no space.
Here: 8.8,mL
